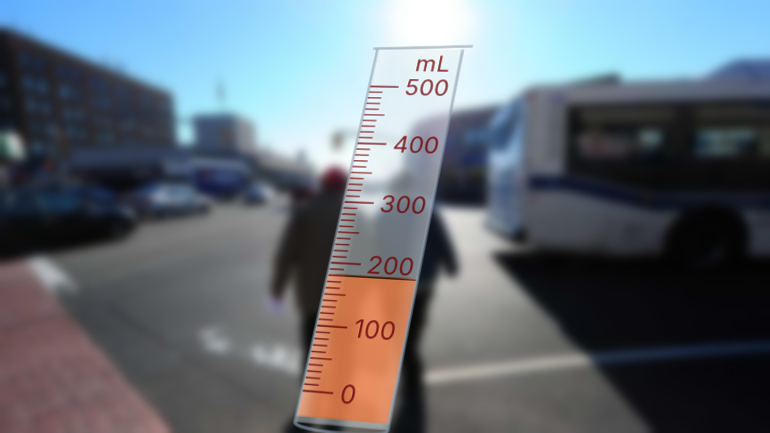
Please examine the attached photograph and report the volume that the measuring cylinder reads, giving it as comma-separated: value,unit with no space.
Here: 180,mL
